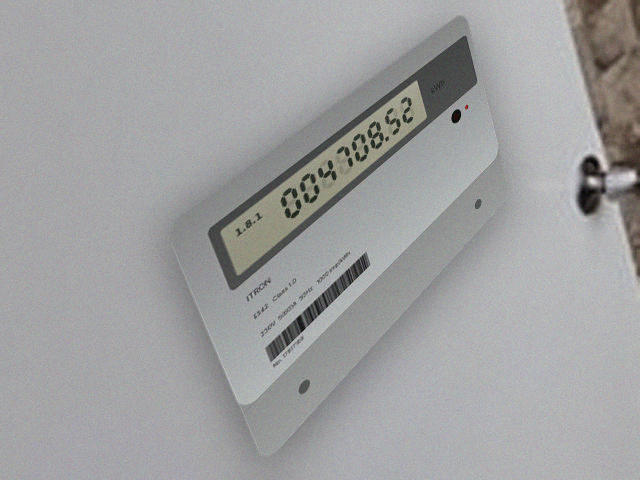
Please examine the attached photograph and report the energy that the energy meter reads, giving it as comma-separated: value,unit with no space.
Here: 4708.52,kWh
